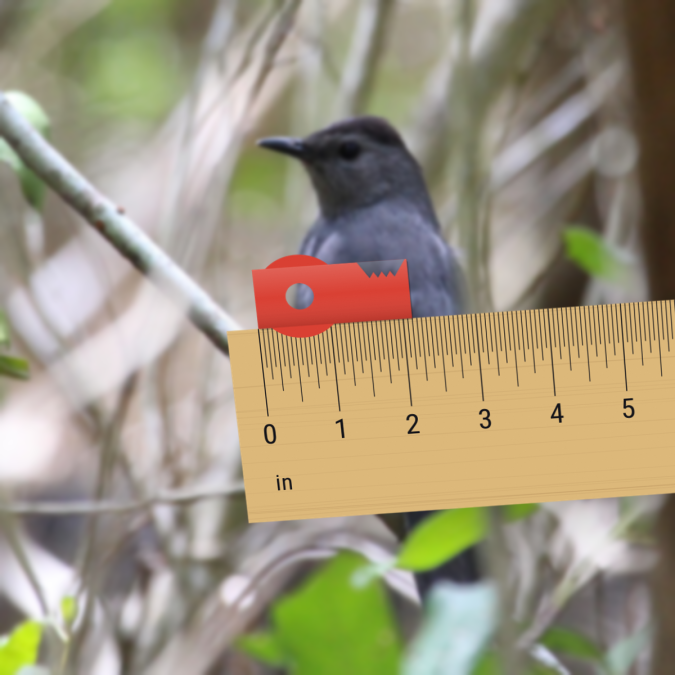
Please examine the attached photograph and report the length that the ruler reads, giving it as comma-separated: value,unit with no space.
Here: 2.125,in
